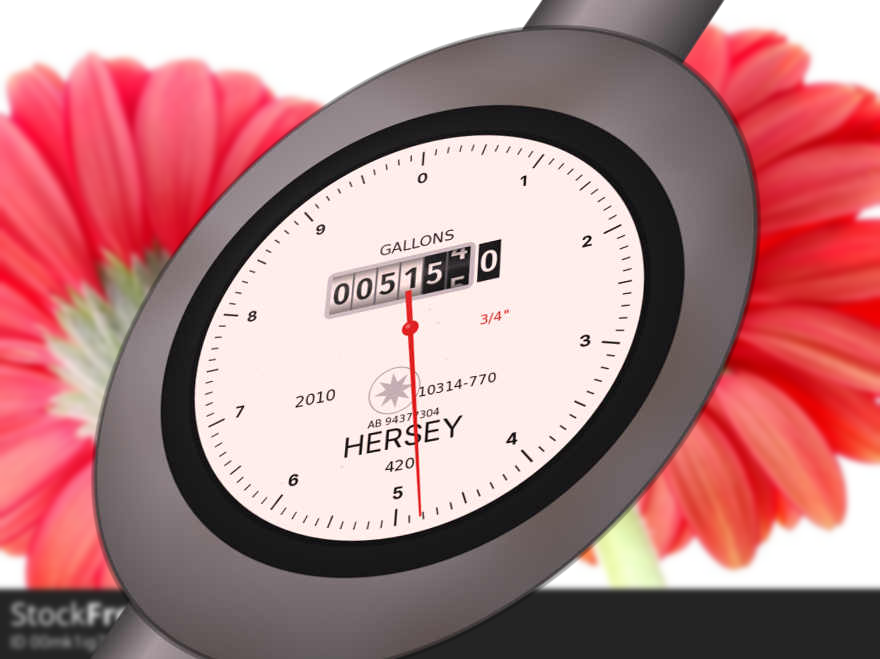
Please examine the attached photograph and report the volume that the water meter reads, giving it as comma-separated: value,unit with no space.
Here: 51544.8,gal
